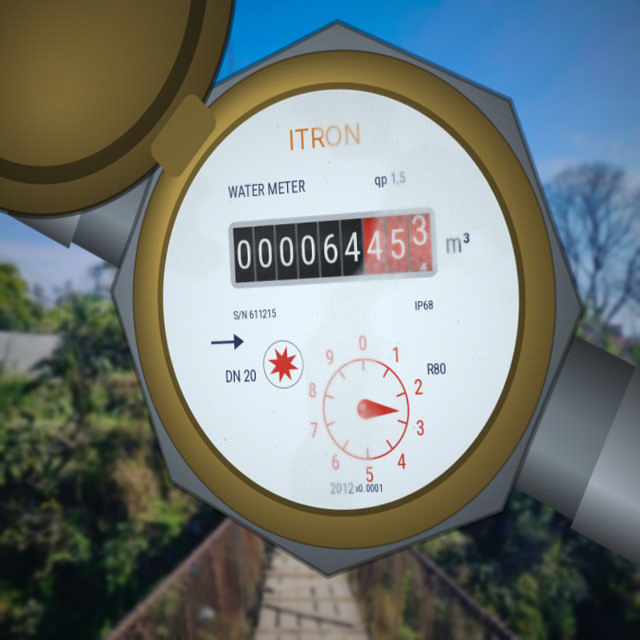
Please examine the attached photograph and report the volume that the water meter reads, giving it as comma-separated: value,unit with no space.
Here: 64.4532,m³
